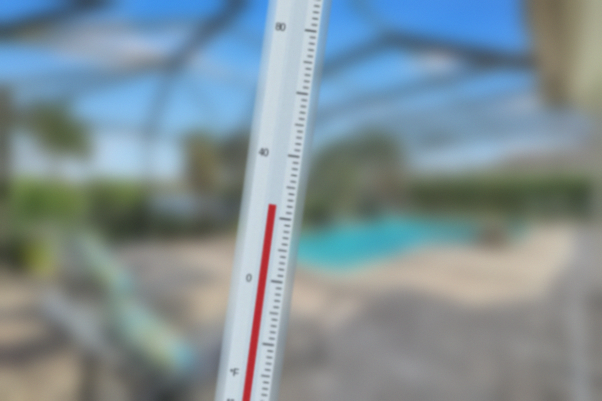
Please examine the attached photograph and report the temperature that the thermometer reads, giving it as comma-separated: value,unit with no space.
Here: 24,°F
